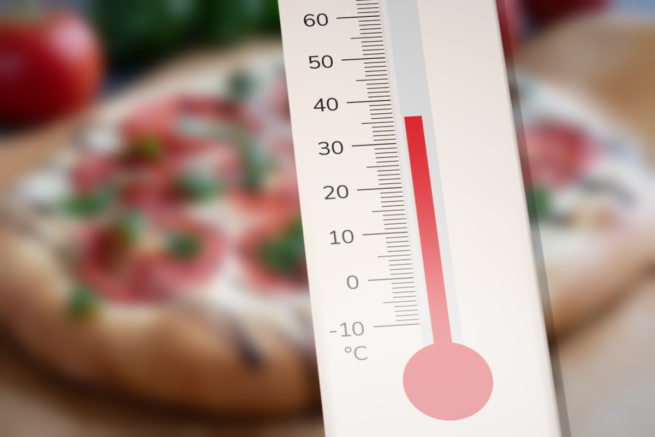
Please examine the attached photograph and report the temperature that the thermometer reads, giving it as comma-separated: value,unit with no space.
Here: 36,°C
